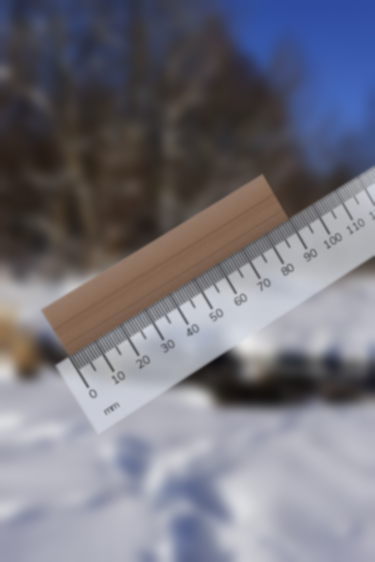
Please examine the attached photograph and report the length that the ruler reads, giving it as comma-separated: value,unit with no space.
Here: 90,mm
